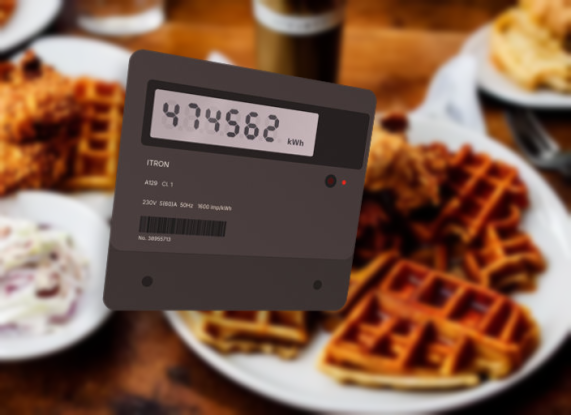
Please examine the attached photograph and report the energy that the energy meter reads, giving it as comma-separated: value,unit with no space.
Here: 474562,kWh
